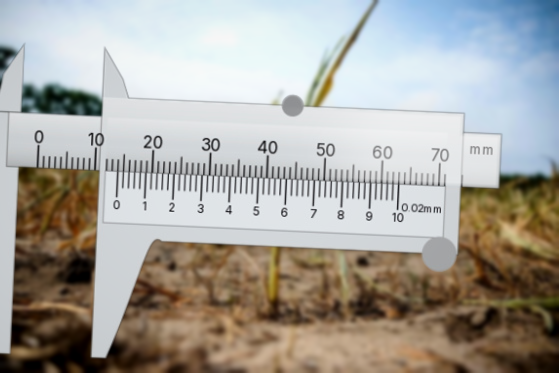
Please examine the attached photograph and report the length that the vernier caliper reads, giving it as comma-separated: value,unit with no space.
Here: 14.0,mm
